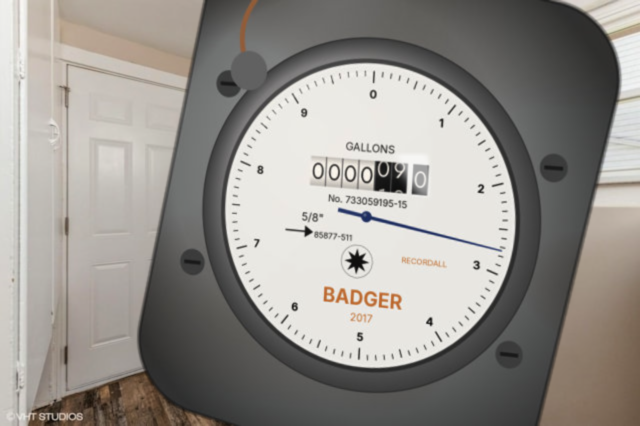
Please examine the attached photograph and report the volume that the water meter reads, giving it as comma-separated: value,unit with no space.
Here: 92.7,gal
